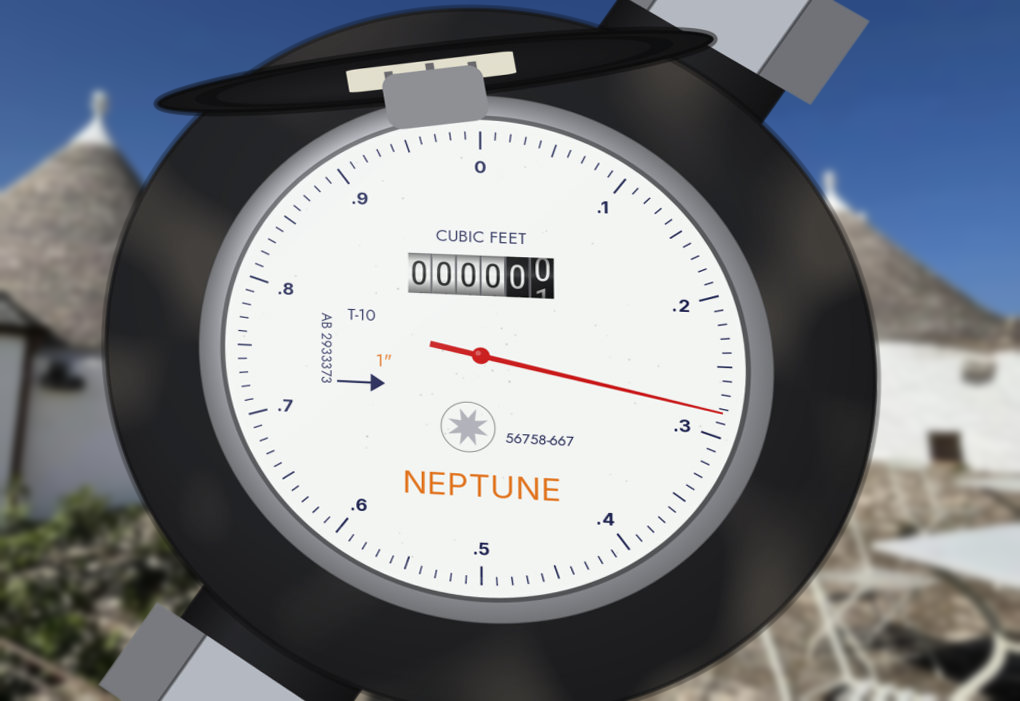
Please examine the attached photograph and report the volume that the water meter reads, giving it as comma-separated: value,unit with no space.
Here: 0.28,ft³
